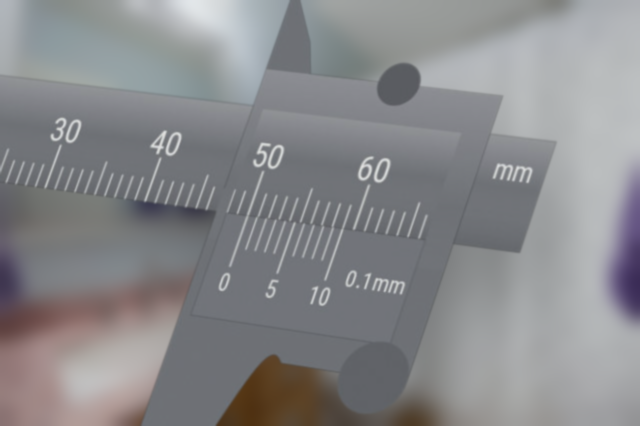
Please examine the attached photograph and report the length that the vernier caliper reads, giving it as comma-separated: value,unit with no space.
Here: 50.0,mm
